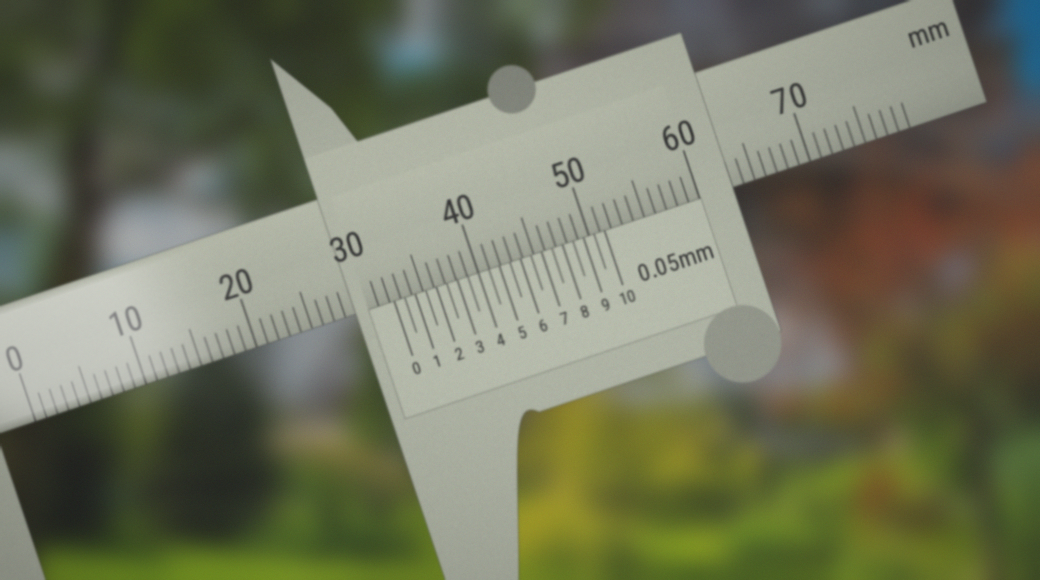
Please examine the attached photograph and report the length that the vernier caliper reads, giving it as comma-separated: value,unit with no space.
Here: 32.4,mm
